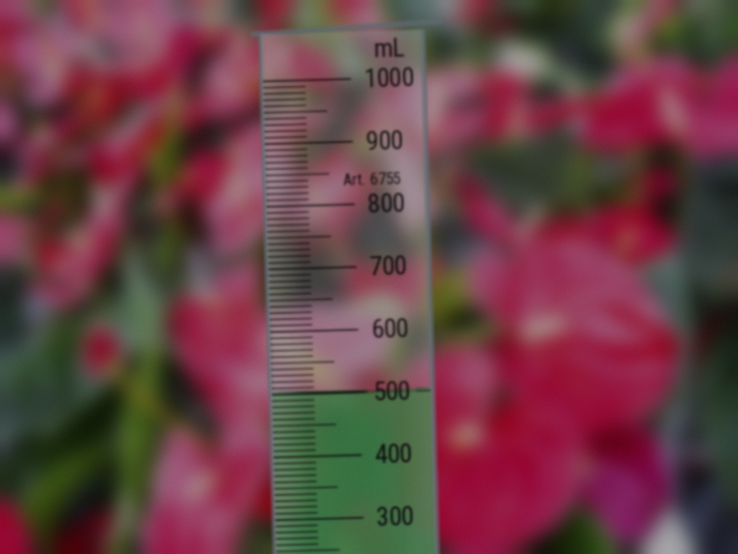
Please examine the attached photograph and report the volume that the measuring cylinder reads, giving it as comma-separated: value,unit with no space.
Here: 500,mL
